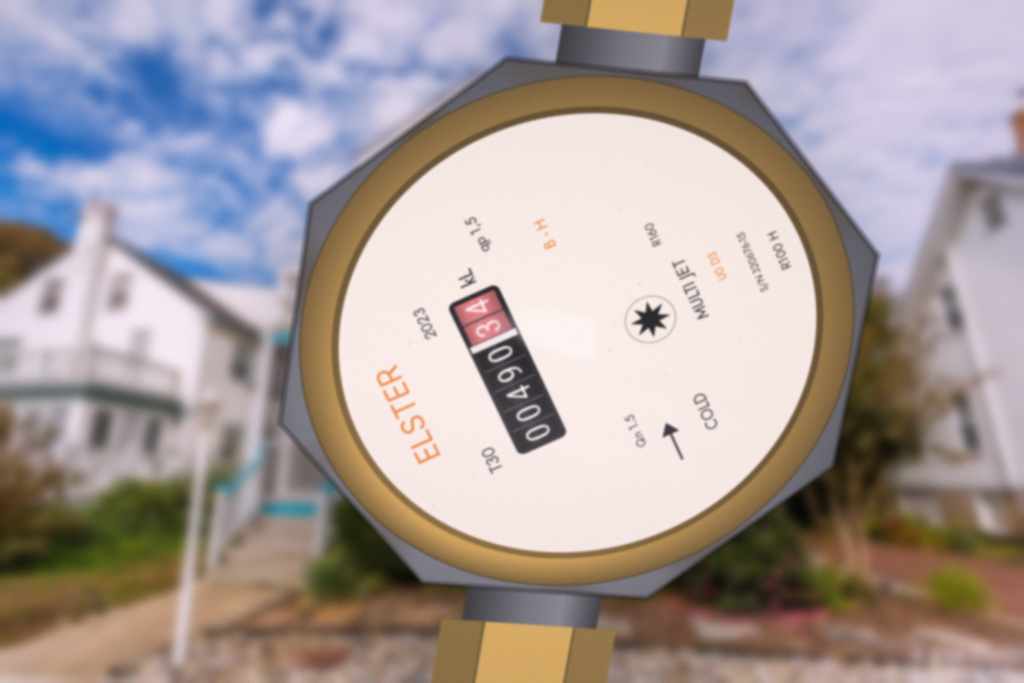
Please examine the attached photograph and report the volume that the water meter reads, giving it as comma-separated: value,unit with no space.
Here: 490.34,kL
